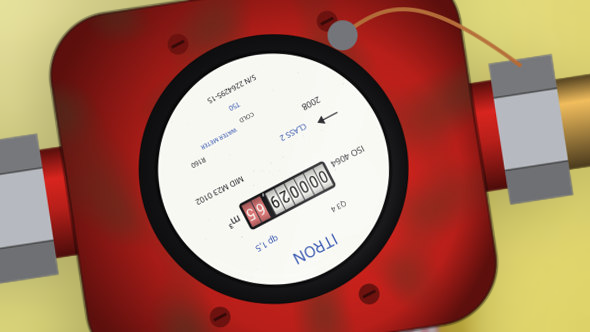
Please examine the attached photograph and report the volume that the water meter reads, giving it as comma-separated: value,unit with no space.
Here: 29.65,m³
